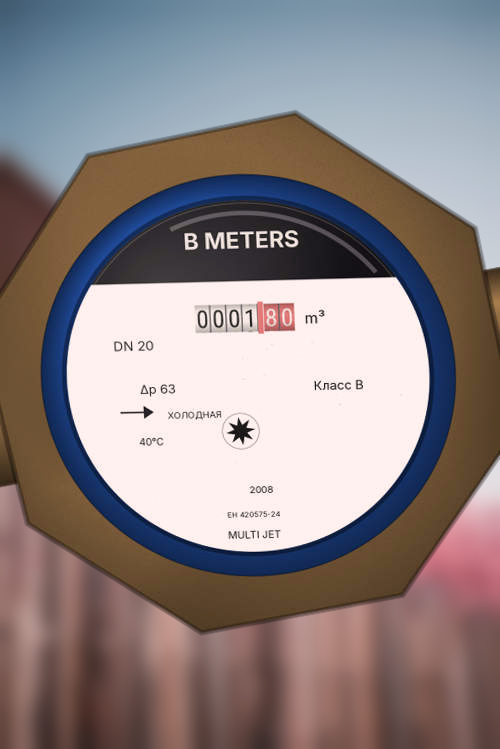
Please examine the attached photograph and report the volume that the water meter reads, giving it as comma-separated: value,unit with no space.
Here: 1.80,m³
